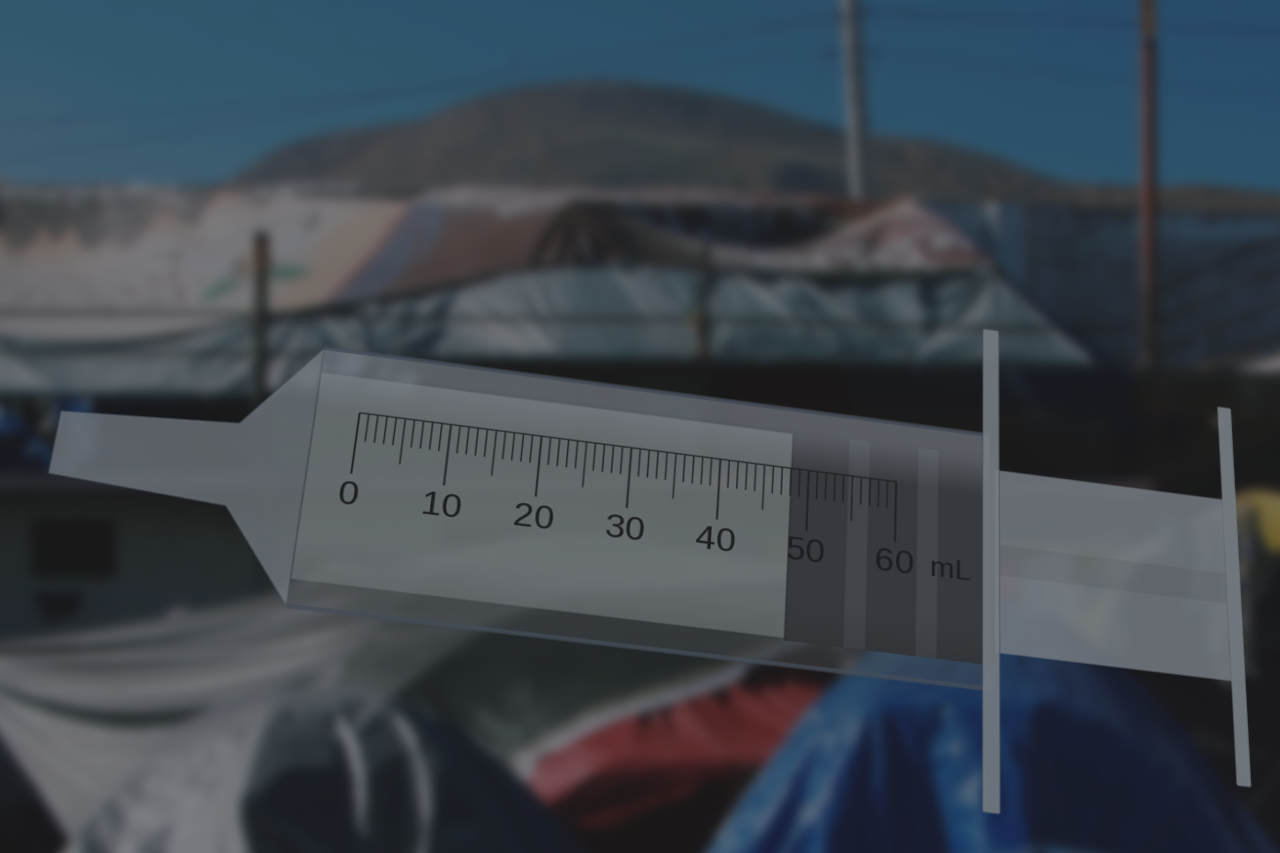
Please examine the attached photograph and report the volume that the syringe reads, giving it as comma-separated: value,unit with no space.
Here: 48,mL
